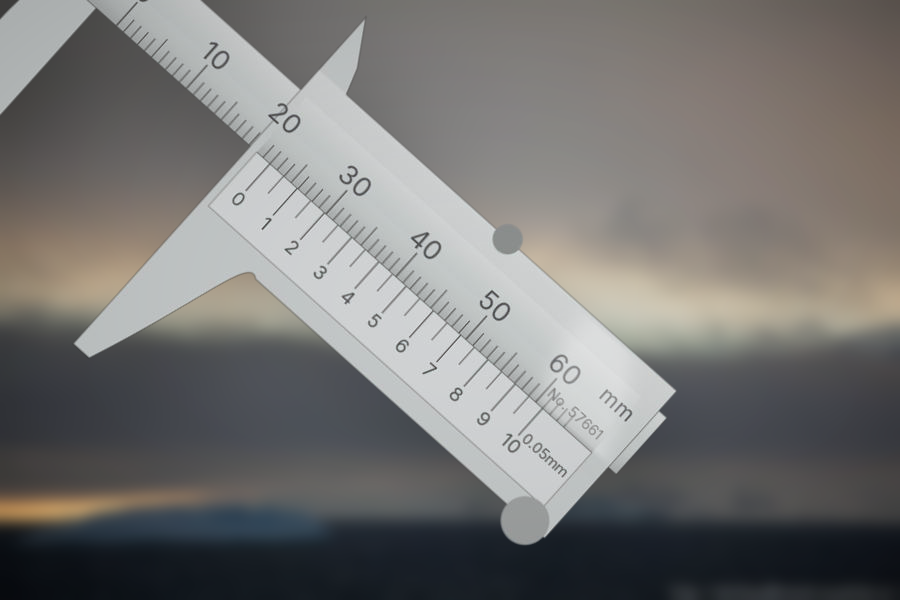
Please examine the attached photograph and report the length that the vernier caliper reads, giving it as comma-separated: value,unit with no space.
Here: 22.0,mm
